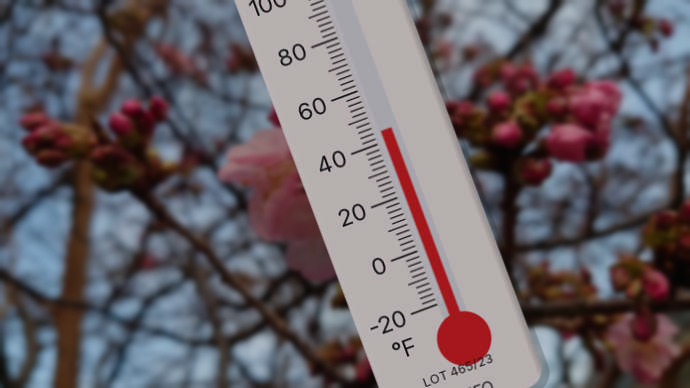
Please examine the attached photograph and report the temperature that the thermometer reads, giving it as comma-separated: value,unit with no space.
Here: 44,°F
